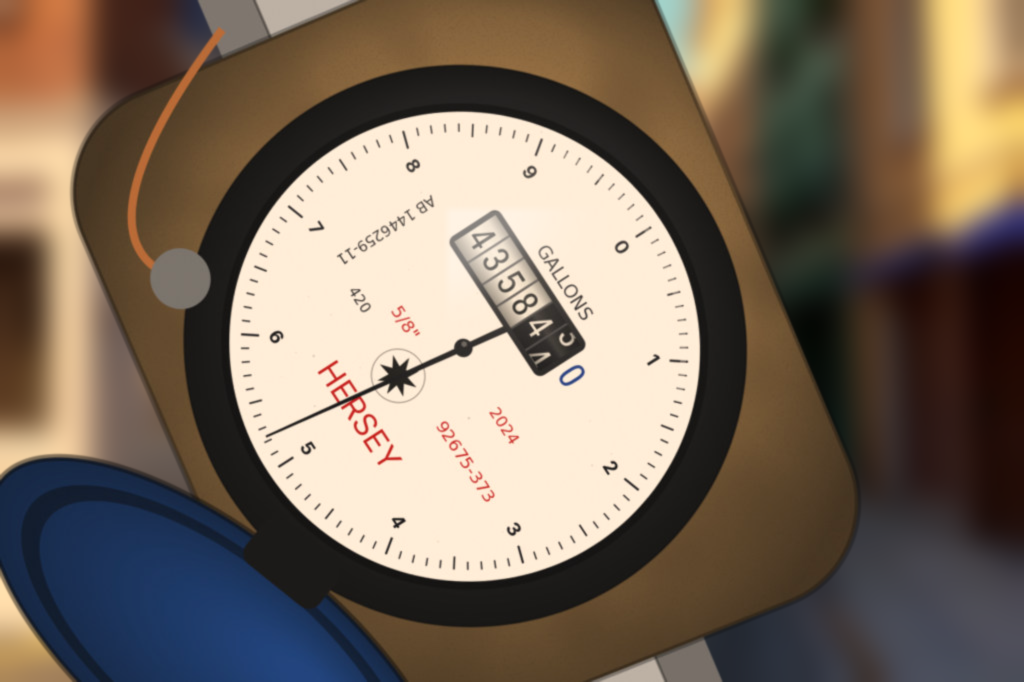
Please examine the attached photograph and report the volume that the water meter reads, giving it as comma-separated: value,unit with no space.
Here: 4358435.2,gal
